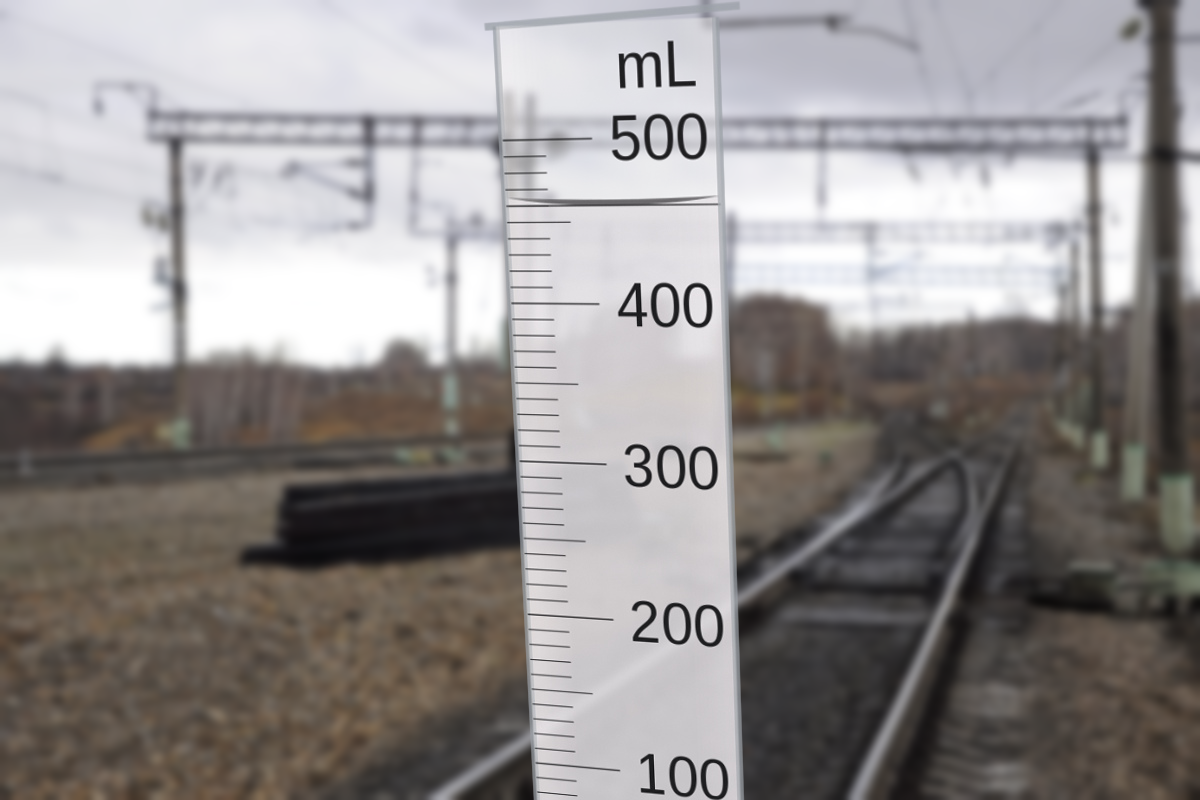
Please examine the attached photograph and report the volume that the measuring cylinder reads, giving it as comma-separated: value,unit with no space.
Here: 460,mL
